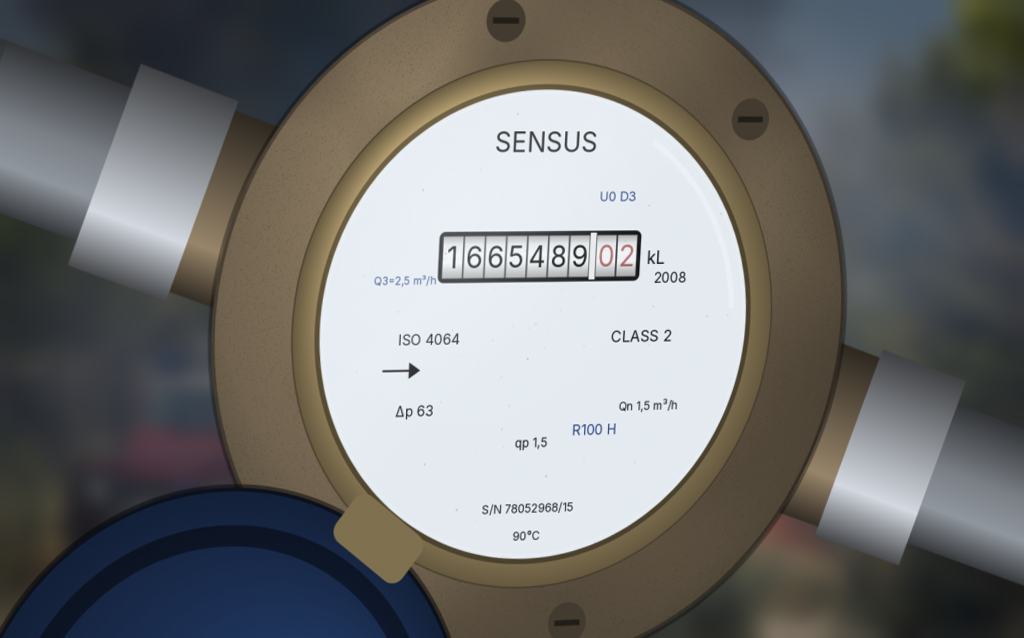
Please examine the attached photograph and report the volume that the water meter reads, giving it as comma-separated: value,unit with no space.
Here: 1665489.02,kL
